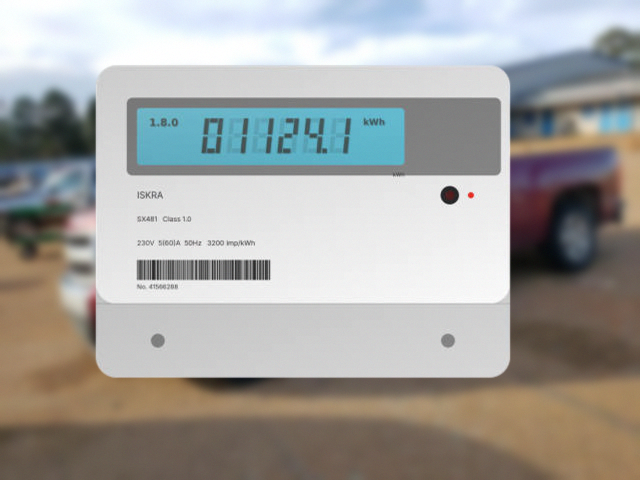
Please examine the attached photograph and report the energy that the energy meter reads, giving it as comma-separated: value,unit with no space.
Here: 1124.1,kWh
